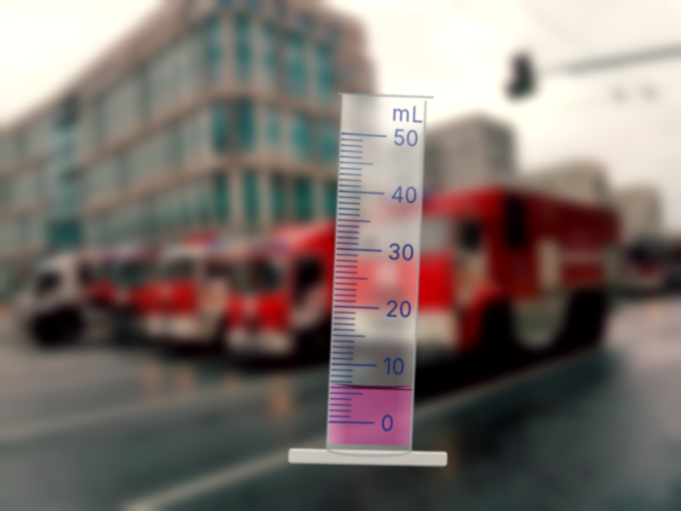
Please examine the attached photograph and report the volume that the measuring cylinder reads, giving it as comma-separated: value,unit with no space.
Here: 6,mL
